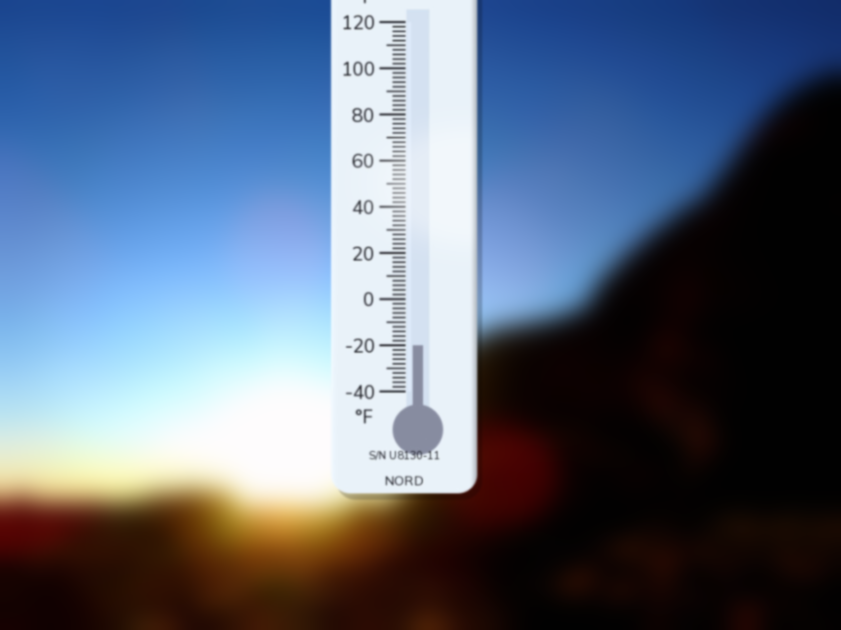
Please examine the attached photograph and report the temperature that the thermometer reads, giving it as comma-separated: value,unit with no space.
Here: -20,°F
